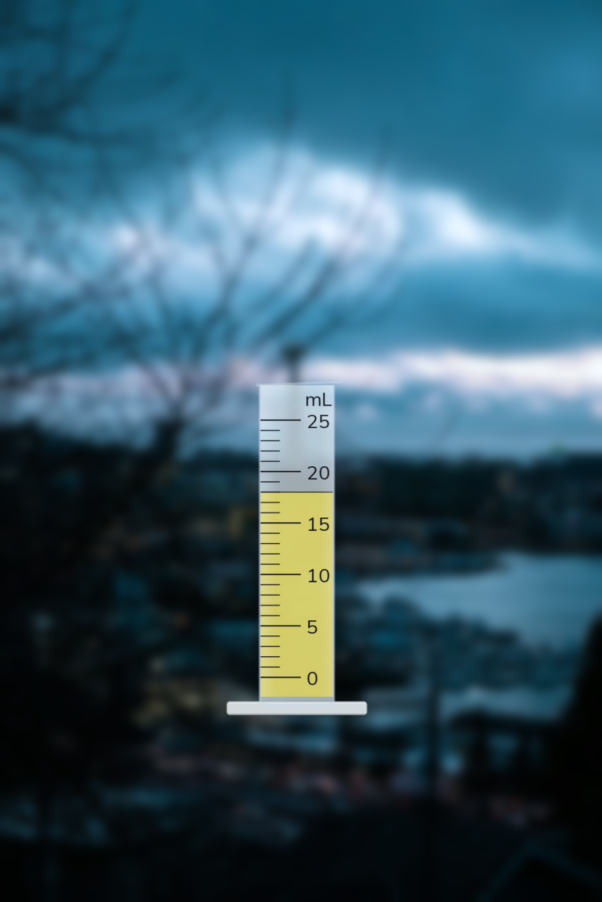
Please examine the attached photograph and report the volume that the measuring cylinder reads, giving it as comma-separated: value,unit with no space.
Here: 18,mL
